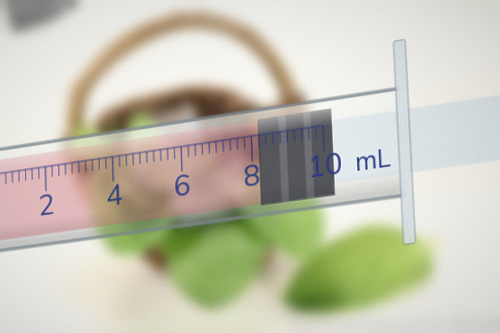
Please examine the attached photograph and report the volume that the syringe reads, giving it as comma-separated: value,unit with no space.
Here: 8.2,mL
